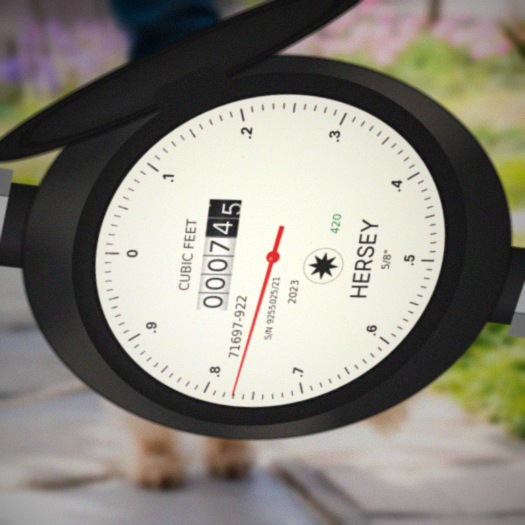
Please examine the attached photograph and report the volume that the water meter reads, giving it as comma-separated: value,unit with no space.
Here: 744.77,ft³
